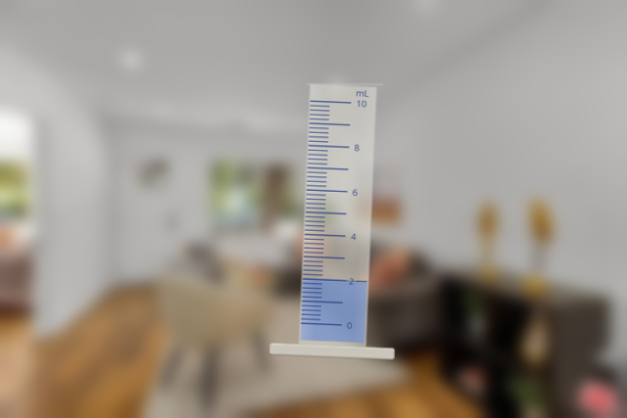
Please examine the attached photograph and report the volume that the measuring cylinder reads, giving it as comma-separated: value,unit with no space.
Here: 2,mL
